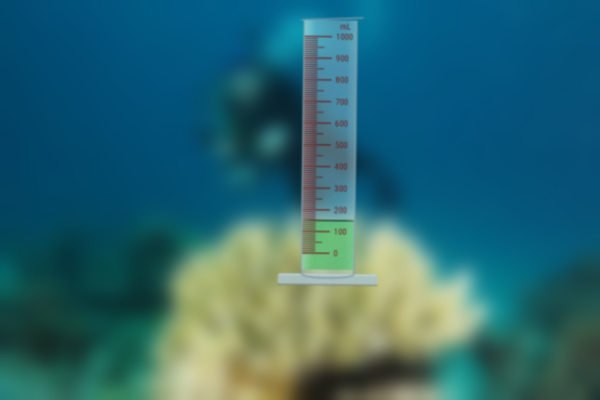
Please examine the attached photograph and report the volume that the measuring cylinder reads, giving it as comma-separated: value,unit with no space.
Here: 150,mL
